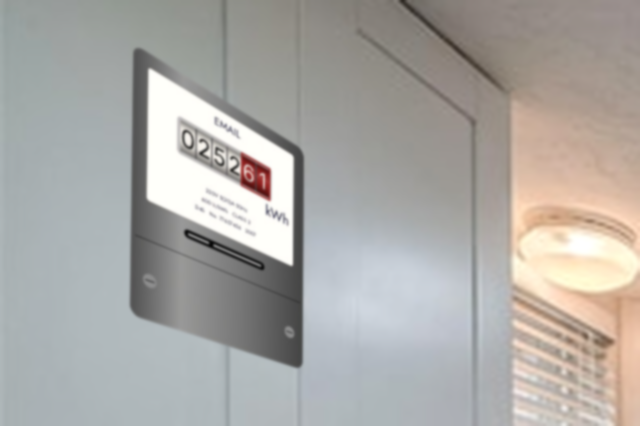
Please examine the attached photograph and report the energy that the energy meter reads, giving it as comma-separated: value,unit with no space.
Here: 252.61,kWh
